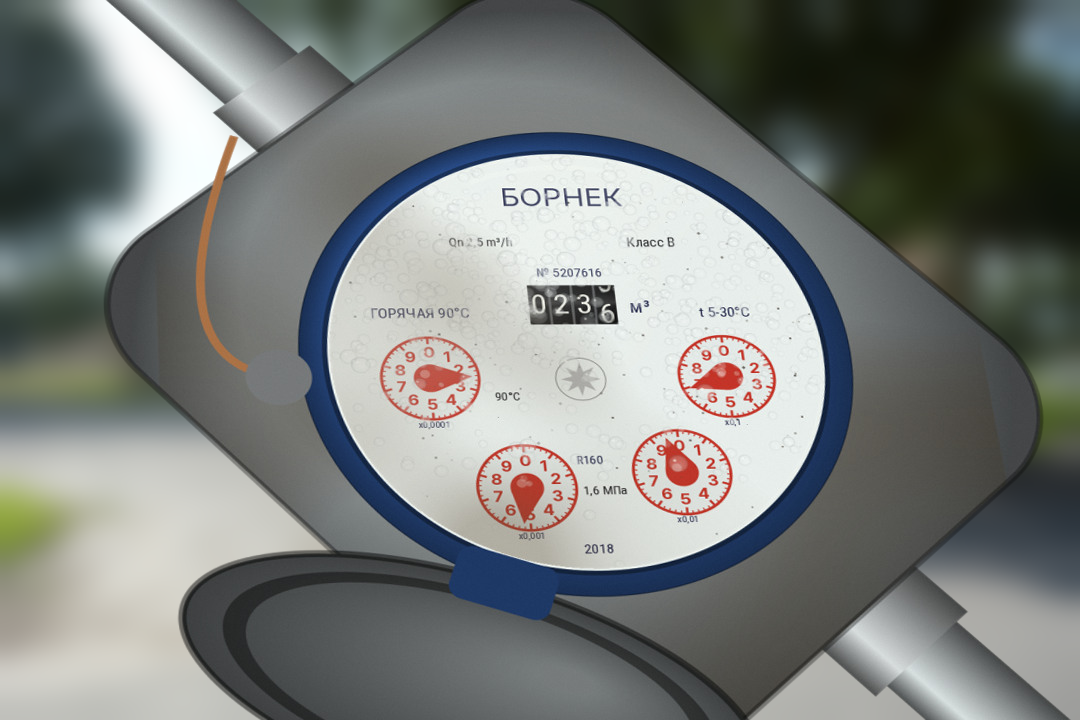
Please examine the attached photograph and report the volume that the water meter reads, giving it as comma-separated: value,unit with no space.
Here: 235.6952,m³
